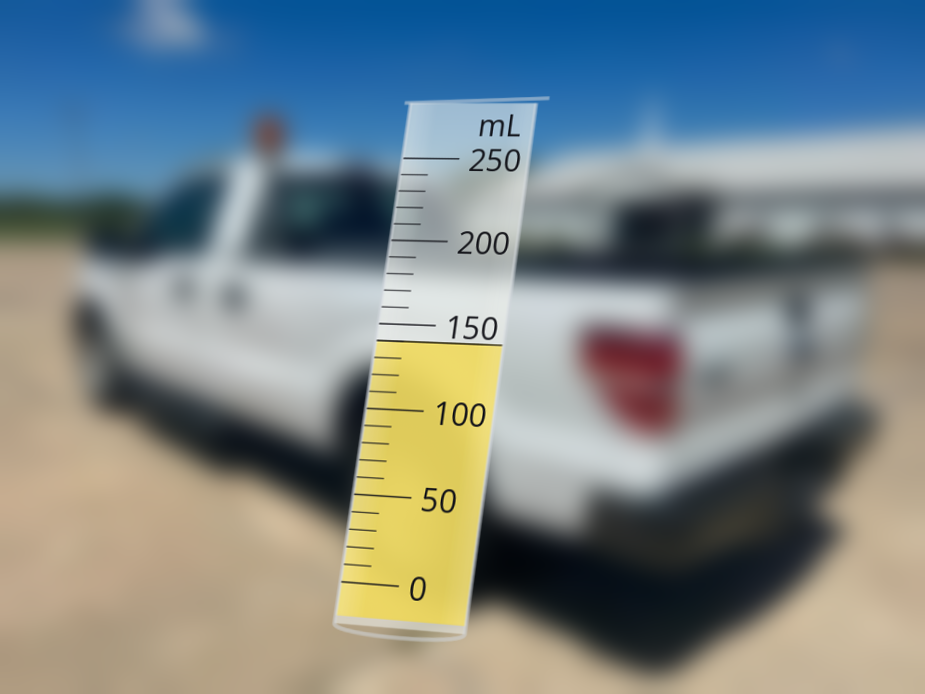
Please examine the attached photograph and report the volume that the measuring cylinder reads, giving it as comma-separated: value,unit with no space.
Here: 140,mL
